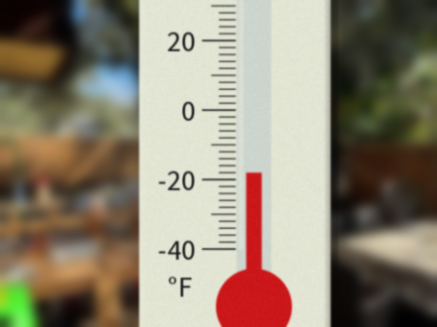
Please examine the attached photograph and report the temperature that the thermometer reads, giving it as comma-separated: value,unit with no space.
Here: -18,°F
